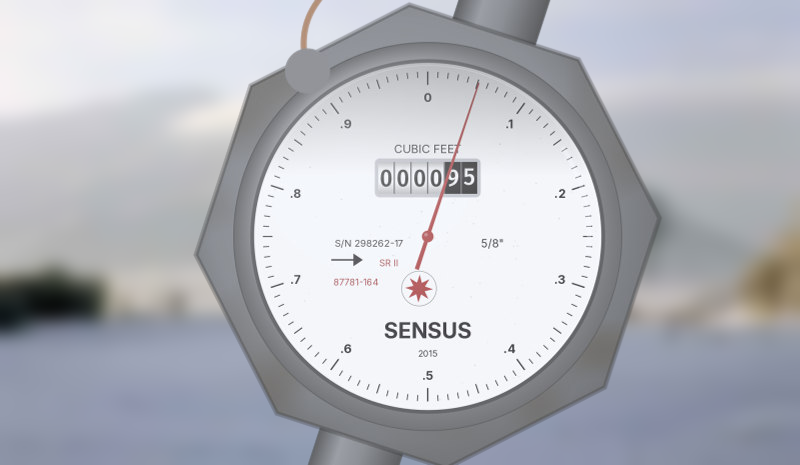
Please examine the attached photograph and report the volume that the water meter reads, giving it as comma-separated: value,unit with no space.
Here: 95.05,ft³
